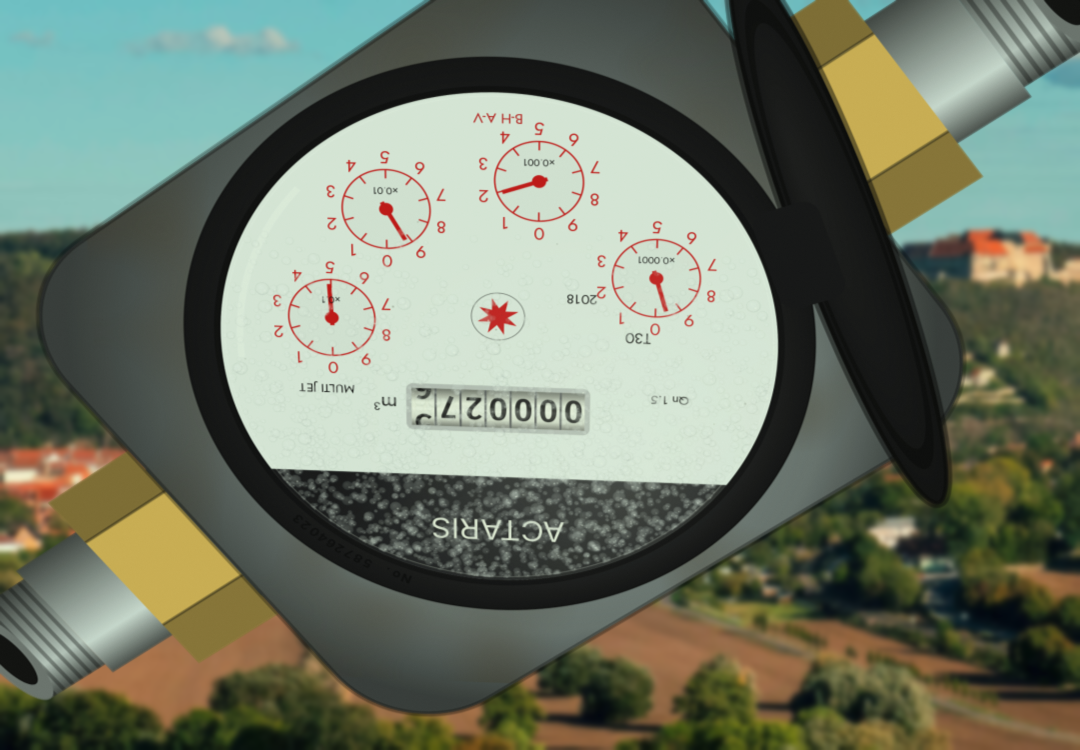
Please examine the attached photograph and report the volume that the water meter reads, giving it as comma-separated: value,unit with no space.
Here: 275.4919,m³
